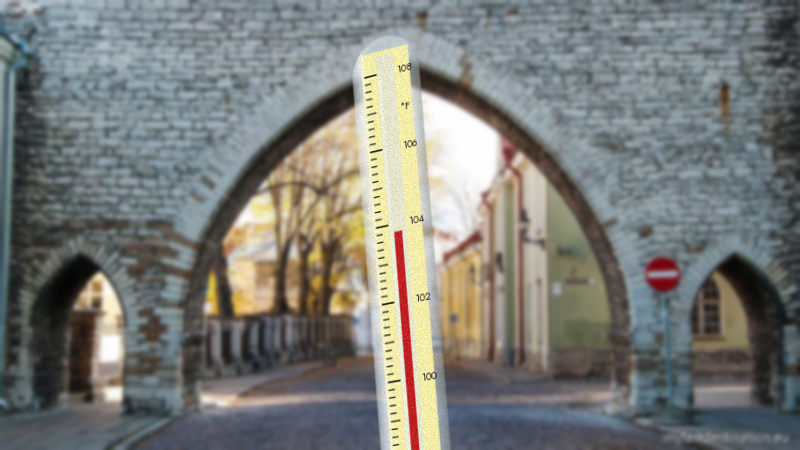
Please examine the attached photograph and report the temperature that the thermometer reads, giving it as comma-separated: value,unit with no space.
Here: 103.8,°F
